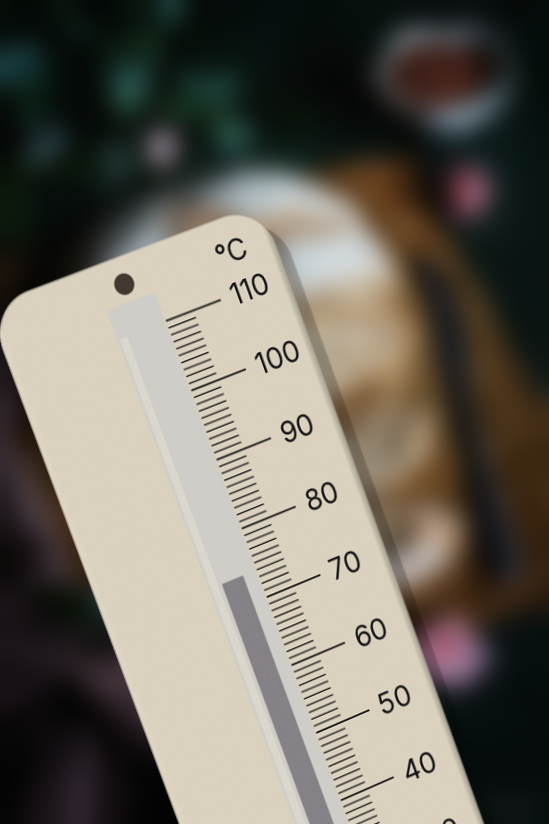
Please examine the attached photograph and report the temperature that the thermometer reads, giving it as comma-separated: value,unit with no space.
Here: 74,°C
